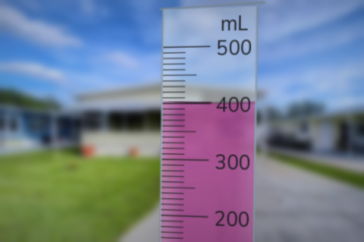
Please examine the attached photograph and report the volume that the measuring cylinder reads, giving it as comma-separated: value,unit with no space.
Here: 400,mL
